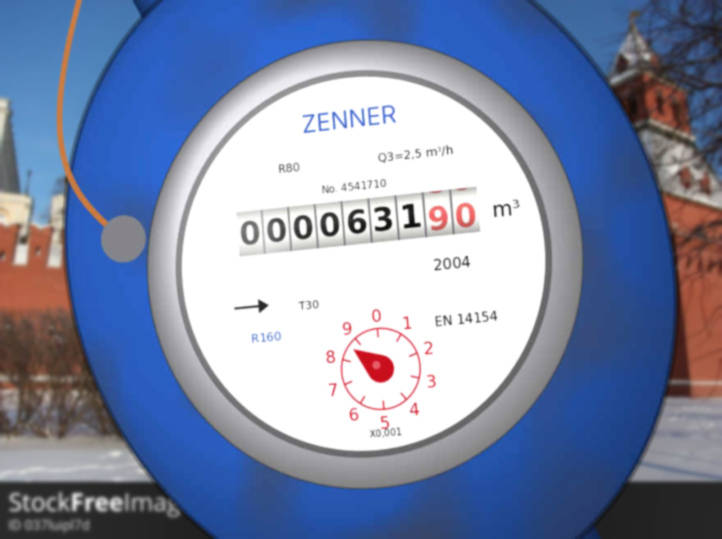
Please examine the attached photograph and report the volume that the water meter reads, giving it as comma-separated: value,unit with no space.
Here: 631.898,m³
